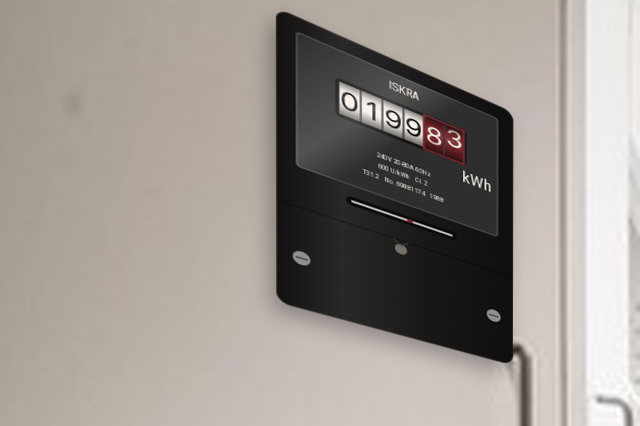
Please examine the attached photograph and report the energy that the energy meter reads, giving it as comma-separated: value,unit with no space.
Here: 199.83,kWh
